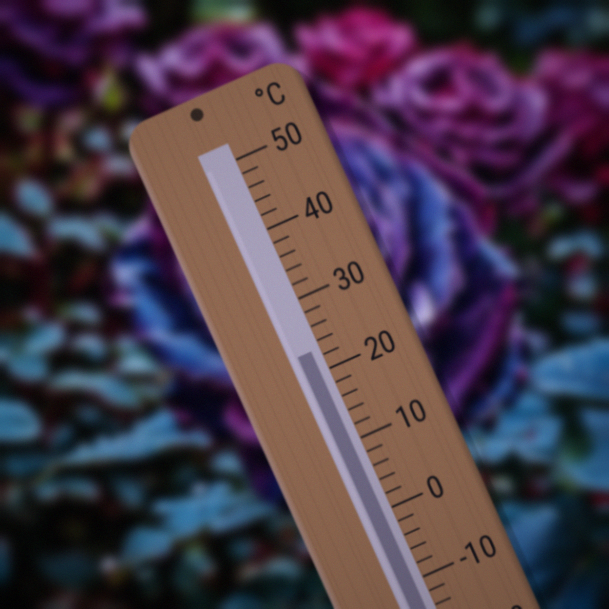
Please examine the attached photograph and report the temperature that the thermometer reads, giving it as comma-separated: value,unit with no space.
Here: 23,°C
